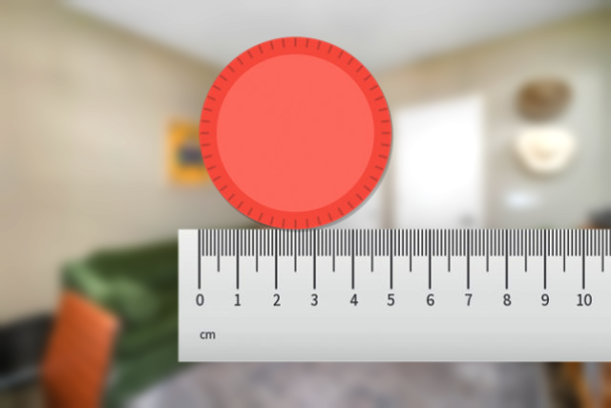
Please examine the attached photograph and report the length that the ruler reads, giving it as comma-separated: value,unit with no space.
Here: 5,cm
